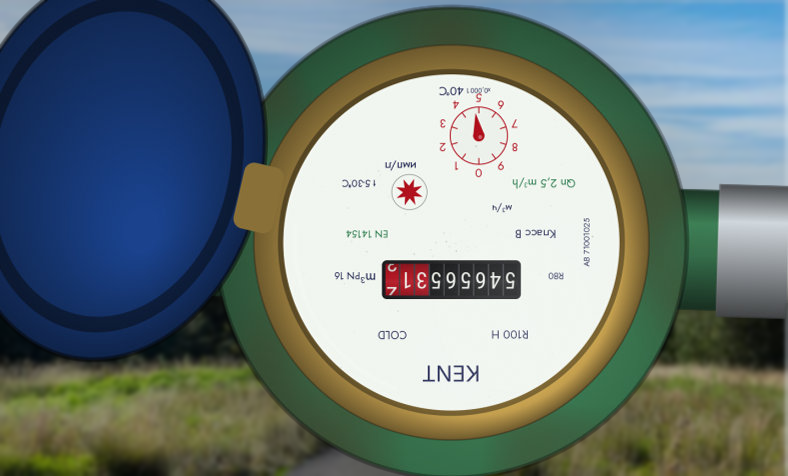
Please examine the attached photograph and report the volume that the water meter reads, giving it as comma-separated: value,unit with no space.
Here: 546565.3124,m³
